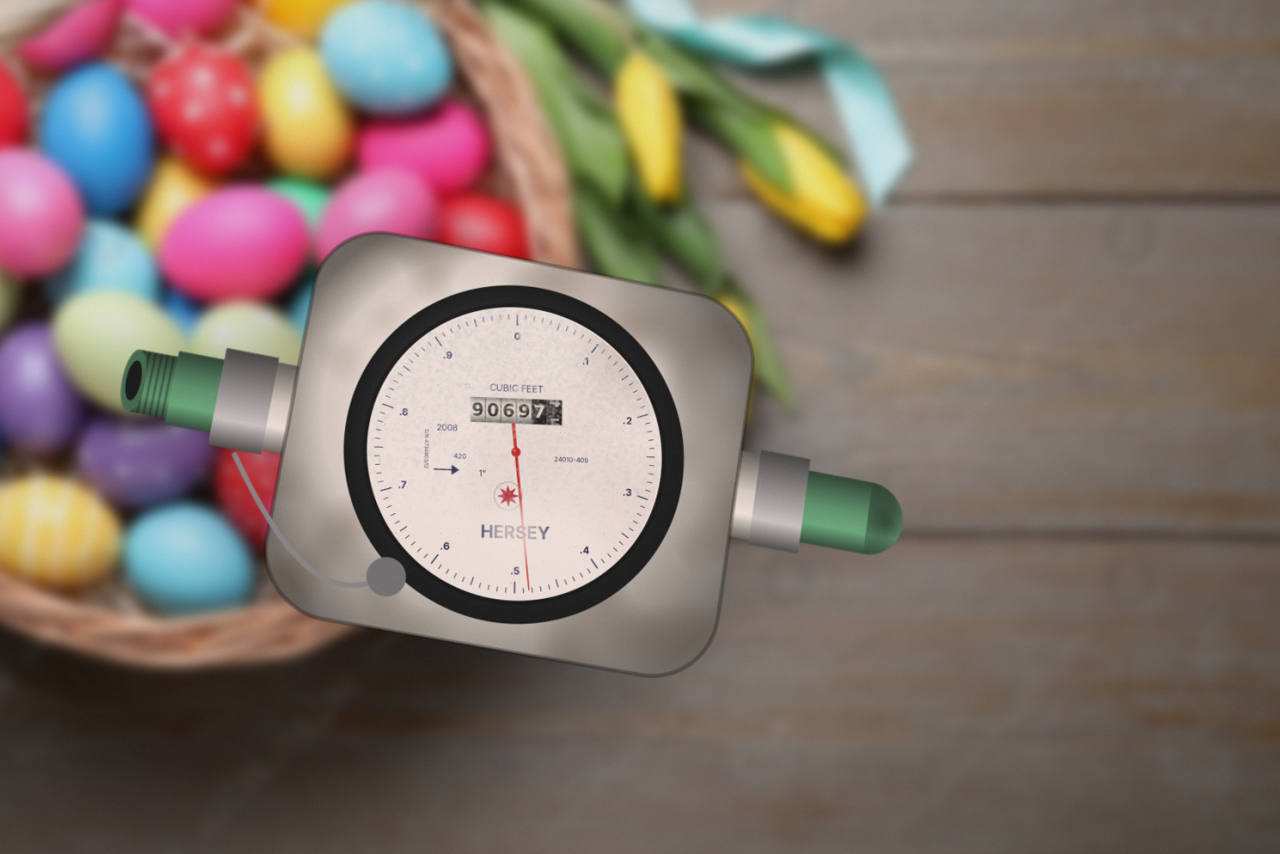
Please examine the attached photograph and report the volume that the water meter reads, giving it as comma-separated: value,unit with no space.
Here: 906974.48,ft³
